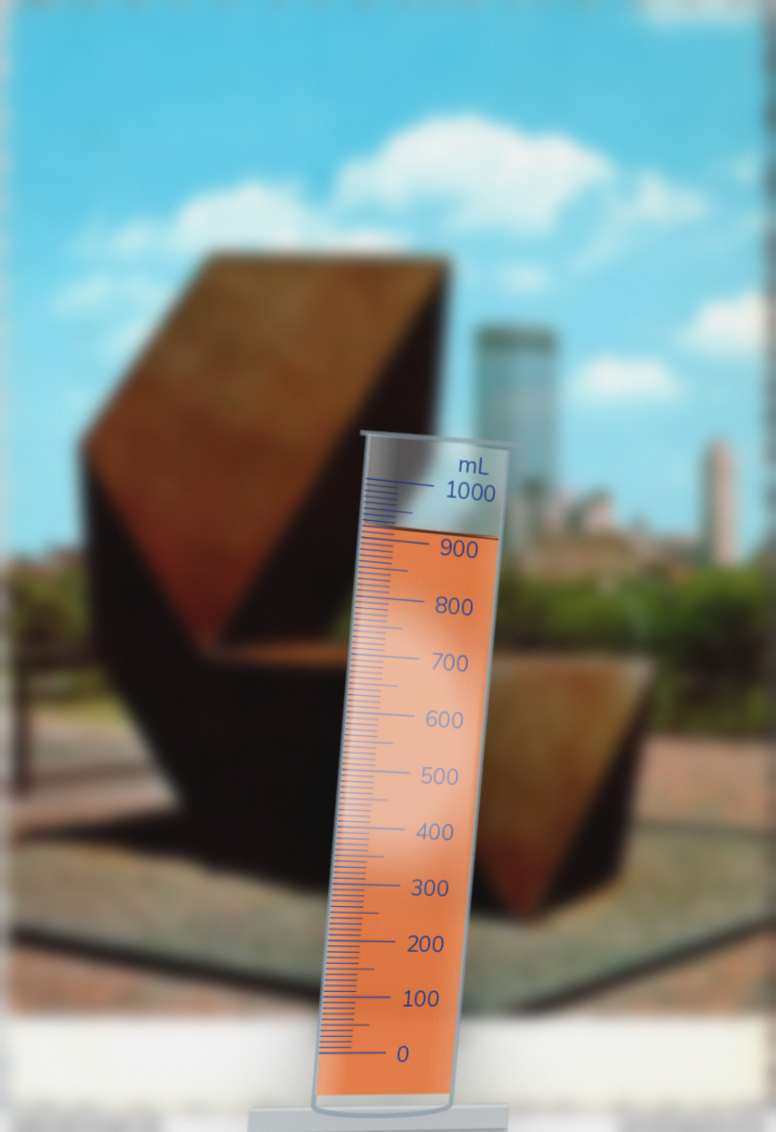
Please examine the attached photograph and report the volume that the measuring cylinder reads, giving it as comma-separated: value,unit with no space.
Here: 920,mL
